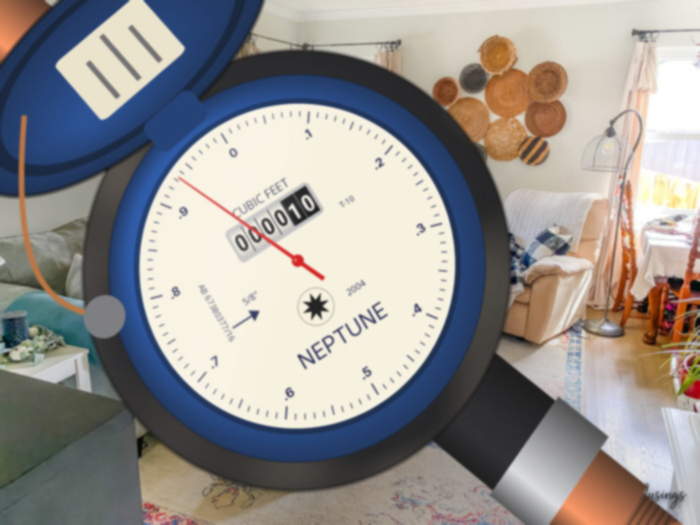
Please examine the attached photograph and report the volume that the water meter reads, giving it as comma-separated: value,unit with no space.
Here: 9.93,ft³
